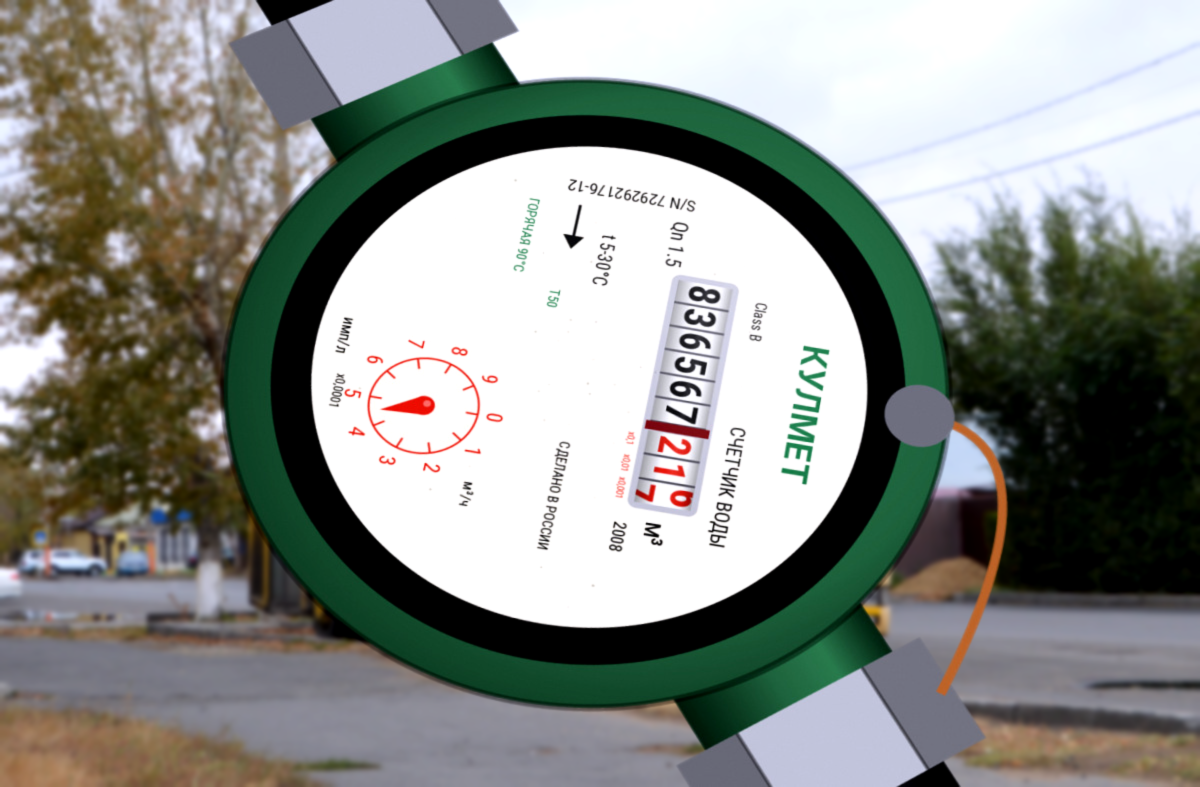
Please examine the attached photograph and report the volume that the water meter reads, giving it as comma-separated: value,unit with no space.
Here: 836567.2164,m³
